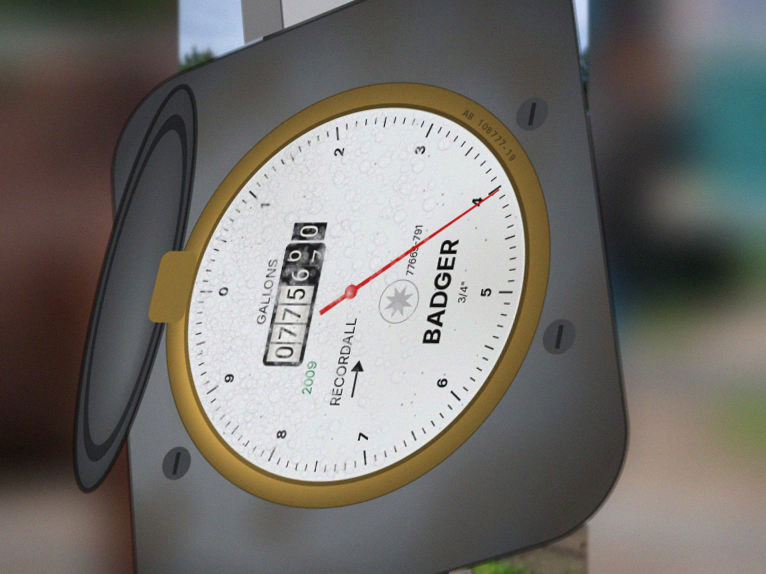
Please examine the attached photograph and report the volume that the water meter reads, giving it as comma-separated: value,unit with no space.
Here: 775664.0,gal
